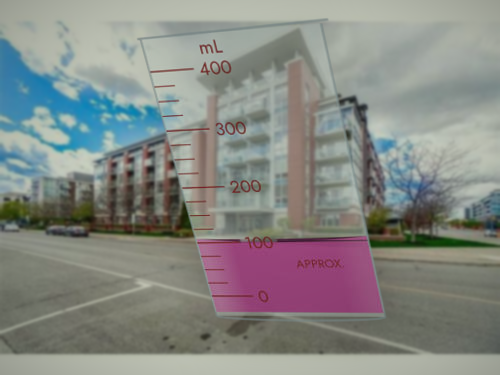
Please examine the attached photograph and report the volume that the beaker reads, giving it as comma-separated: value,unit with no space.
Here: 100,mL
